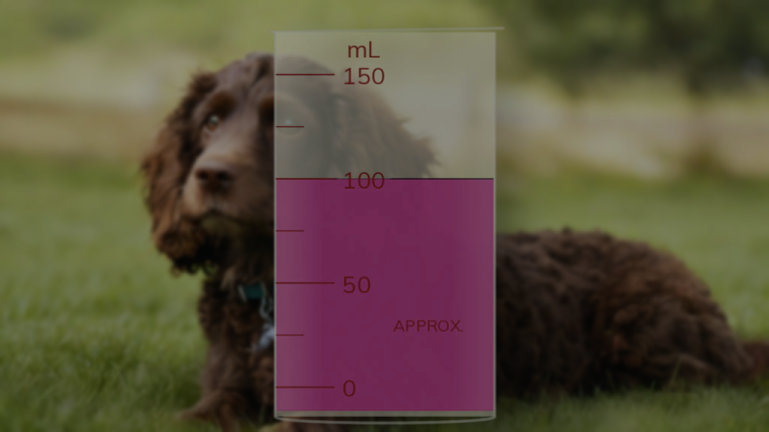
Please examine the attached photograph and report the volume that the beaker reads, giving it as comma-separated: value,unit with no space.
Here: 100,mL
